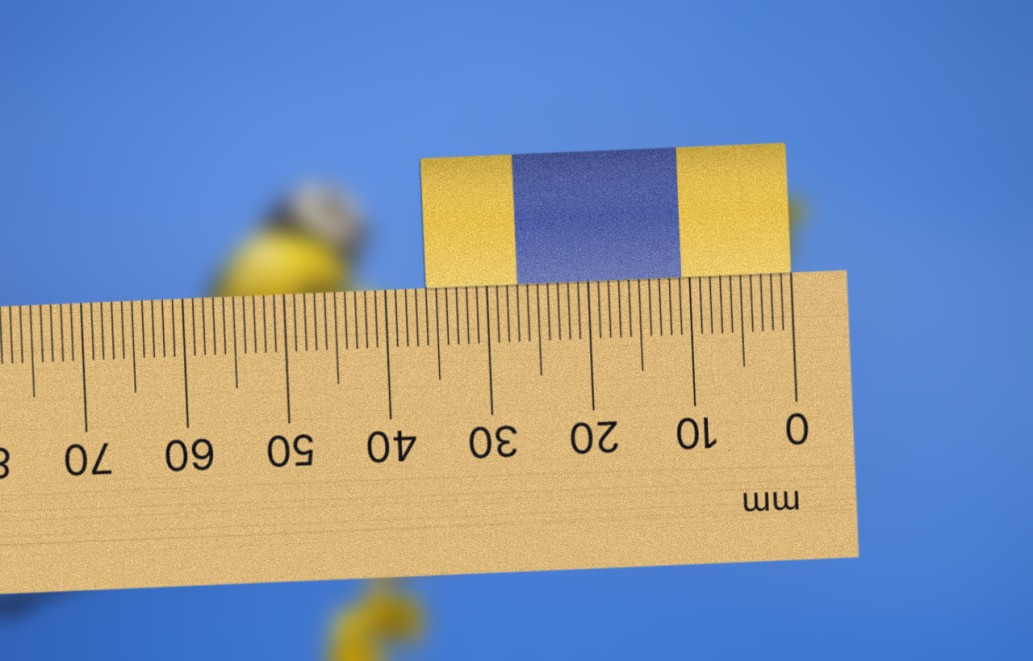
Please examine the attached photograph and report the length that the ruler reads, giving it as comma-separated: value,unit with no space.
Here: 36,mm
